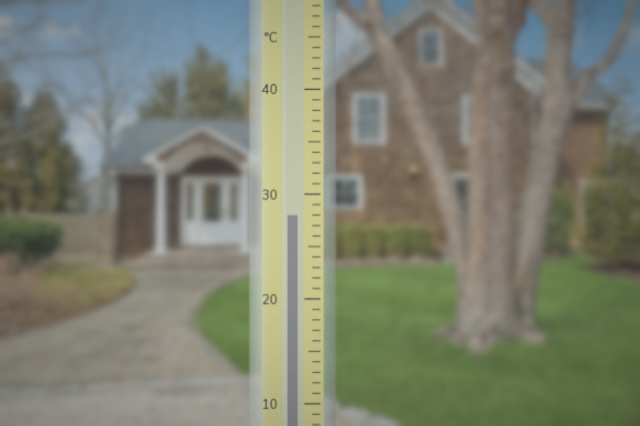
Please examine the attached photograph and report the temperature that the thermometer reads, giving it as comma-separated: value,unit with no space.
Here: 28,°C
